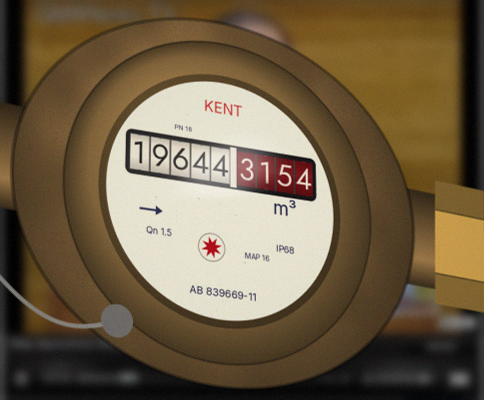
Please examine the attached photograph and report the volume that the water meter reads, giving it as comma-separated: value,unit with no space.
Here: 19644.3154,m³
